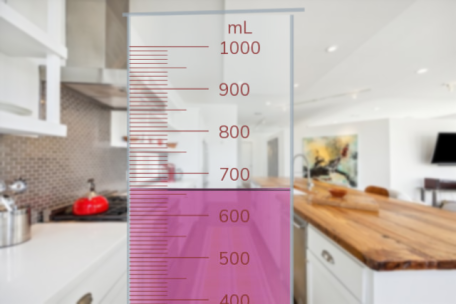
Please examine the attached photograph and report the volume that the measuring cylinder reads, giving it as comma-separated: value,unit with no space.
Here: 660,mL
